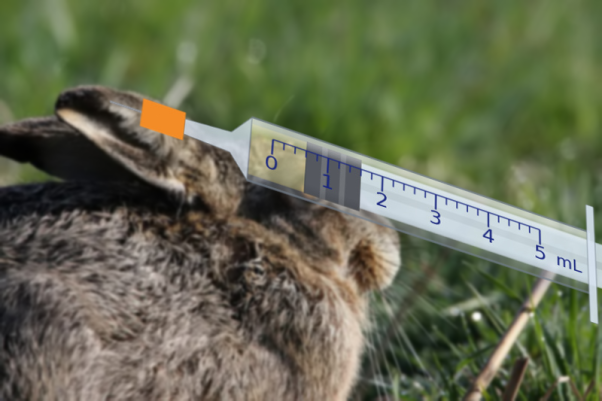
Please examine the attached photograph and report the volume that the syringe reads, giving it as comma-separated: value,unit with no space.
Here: 0.6,mL
